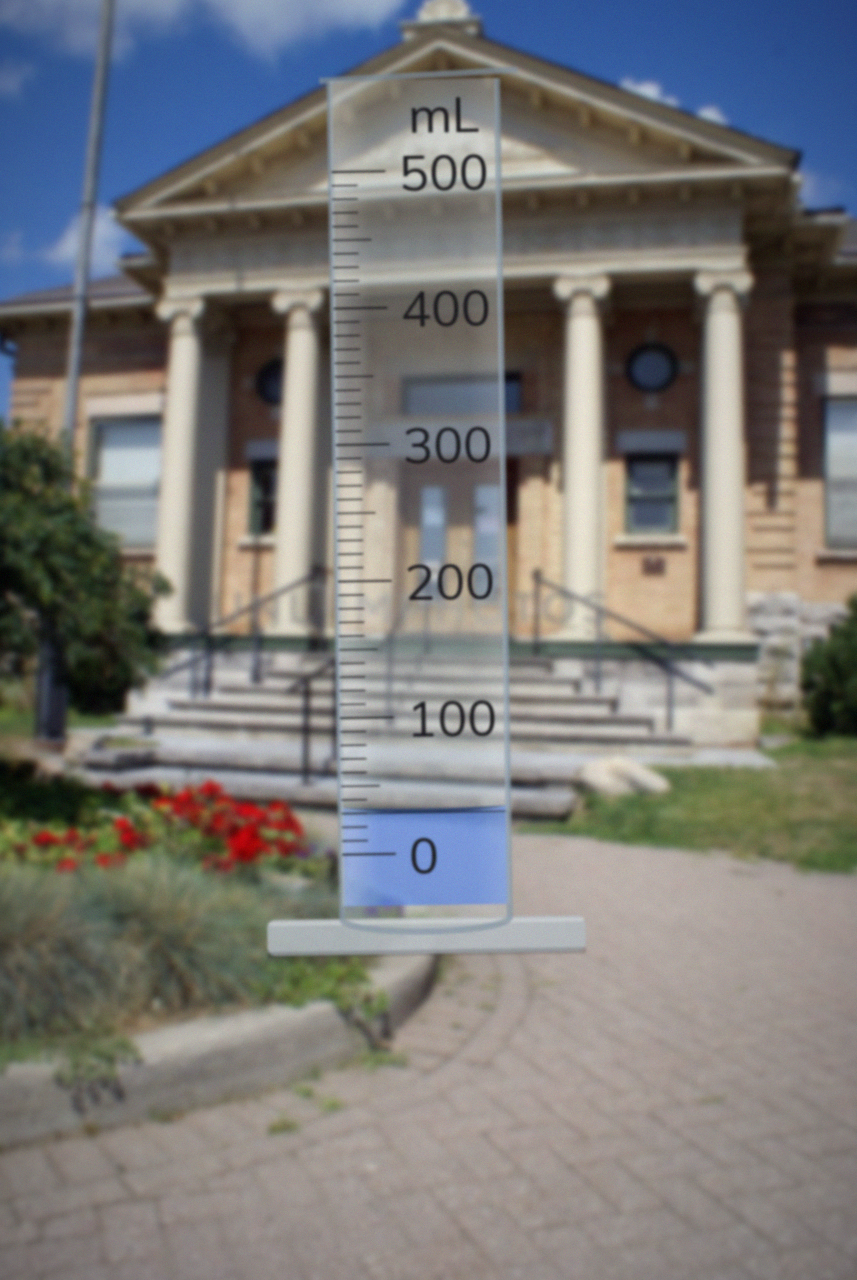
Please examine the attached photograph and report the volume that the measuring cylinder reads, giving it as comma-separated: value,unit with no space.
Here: 30,mL
